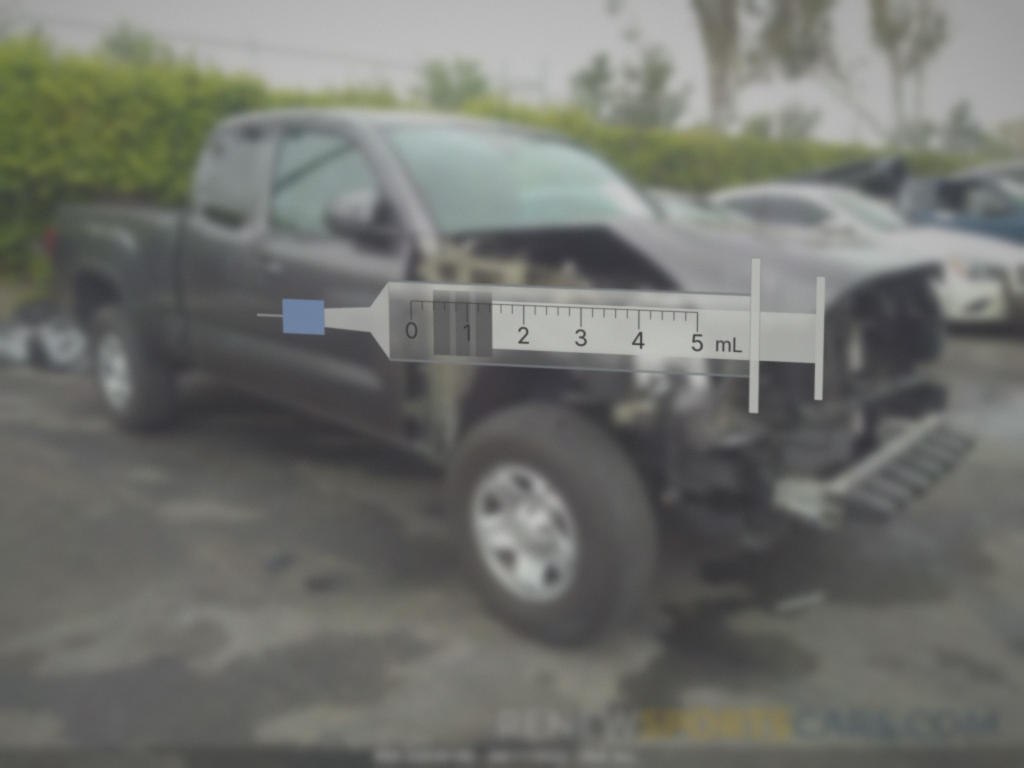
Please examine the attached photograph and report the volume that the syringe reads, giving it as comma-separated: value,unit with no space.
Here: 0.4,mL
